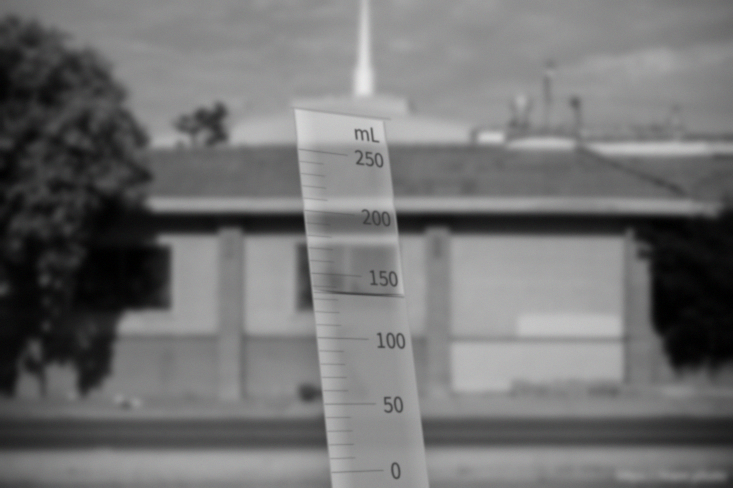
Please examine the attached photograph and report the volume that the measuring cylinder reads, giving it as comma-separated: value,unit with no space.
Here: 135,mL
